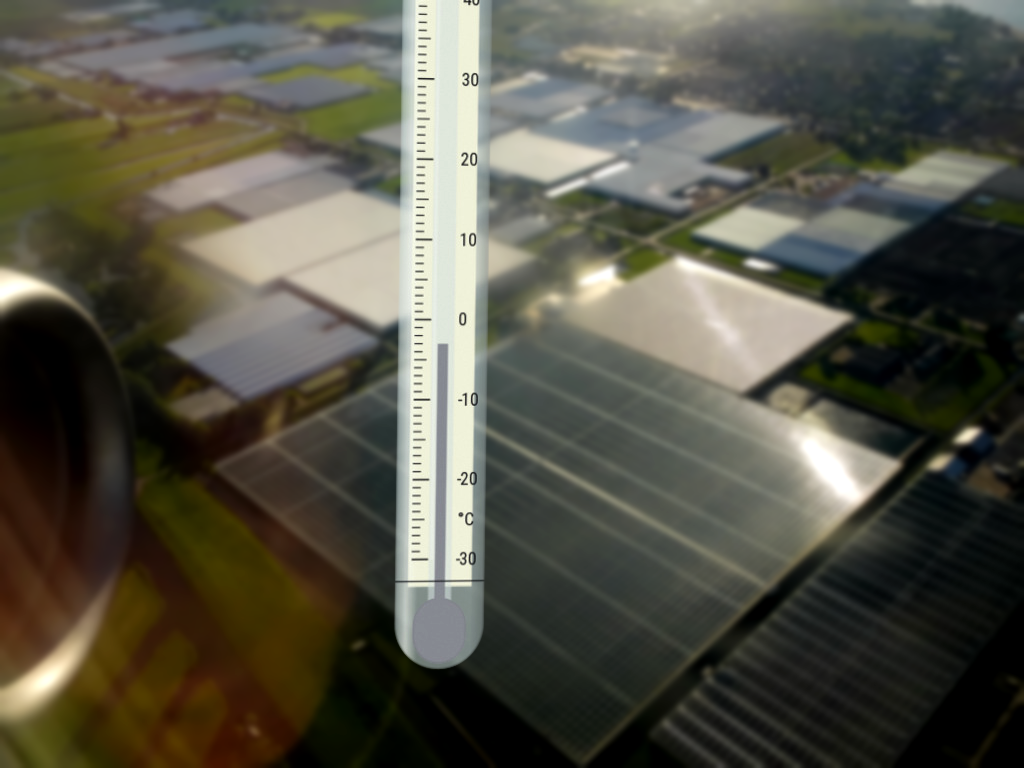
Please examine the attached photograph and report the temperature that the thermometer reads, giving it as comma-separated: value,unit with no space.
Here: -3,°C
